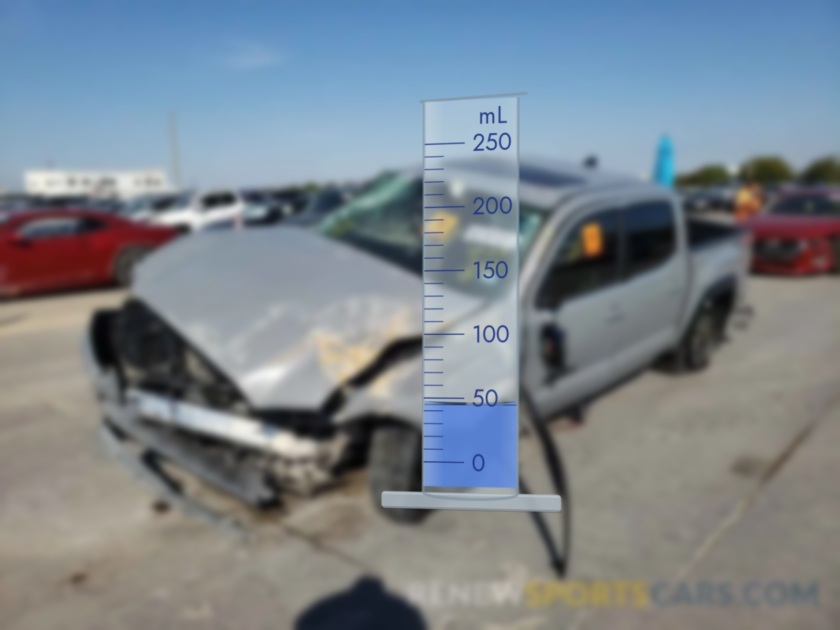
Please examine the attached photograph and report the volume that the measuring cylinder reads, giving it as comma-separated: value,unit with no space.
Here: 45,mL
